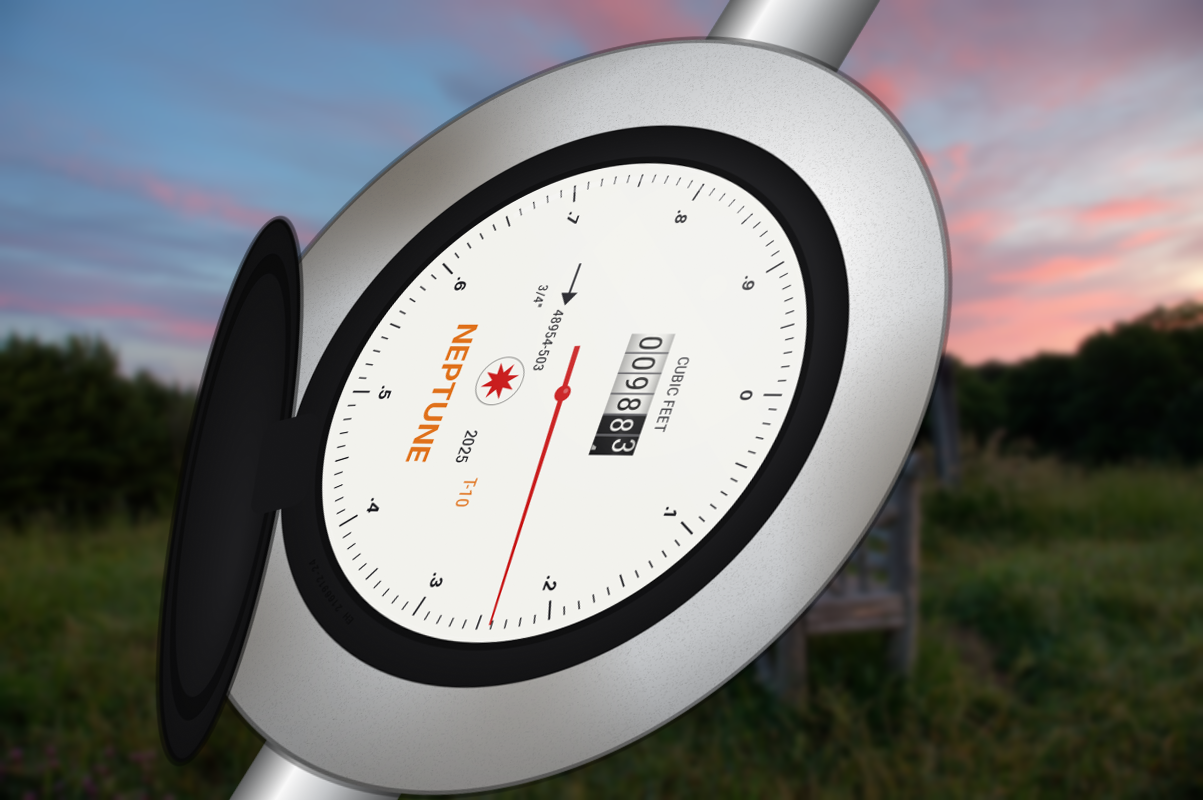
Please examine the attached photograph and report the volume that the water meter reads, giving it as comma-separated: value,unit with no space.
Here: 9883.24,ft³
